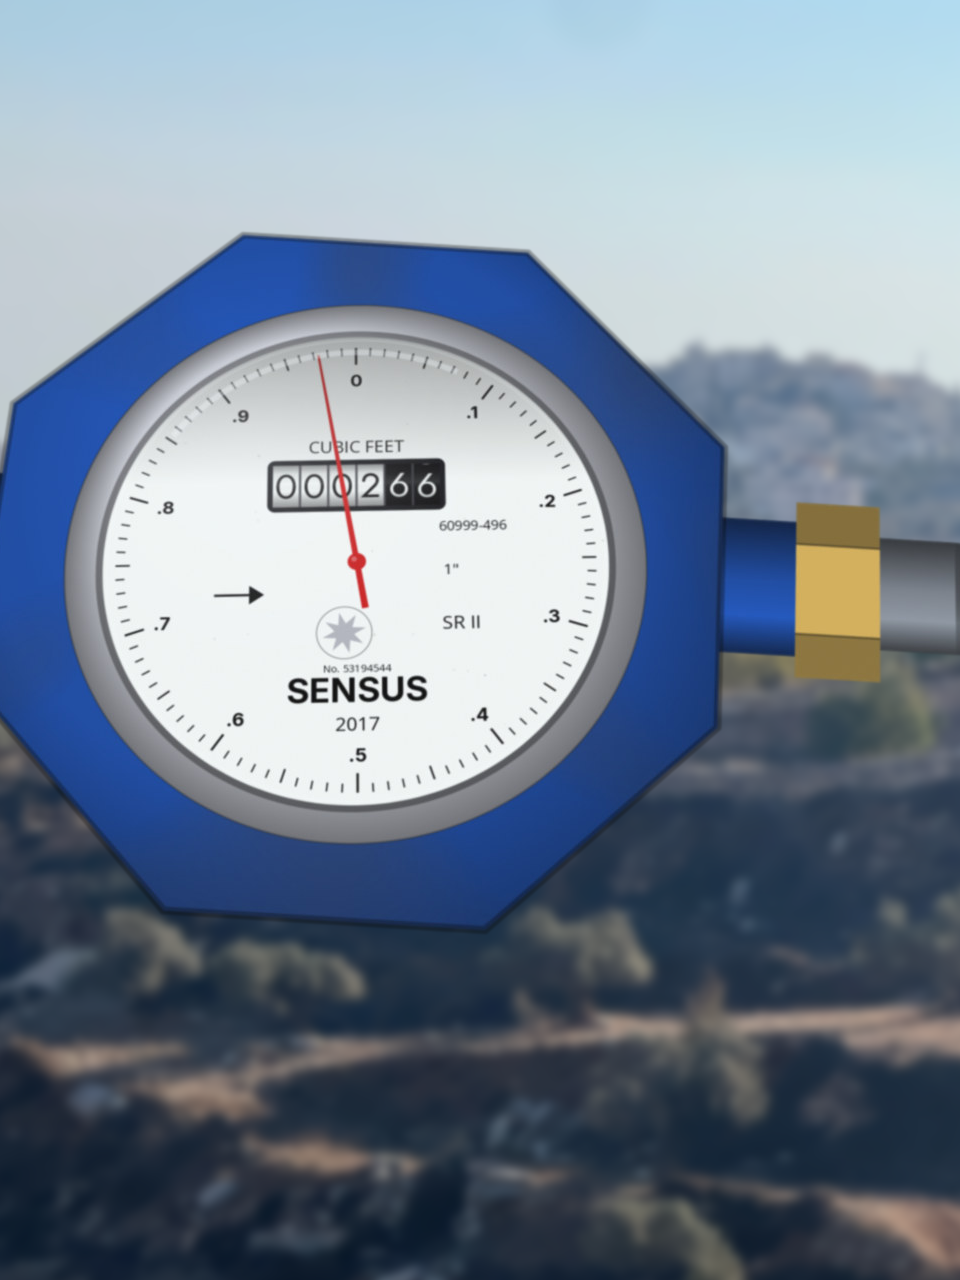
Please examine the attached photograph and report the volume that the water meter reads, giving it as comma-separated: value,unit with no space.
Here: 265.97,ft³
